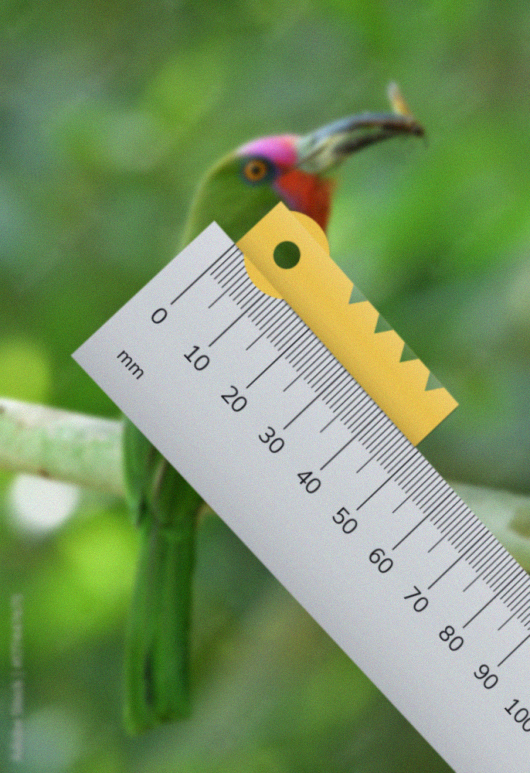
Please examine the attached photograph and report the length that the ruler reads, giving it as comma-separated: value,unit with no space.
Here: 49,mm
